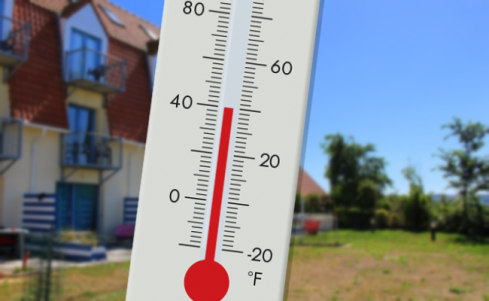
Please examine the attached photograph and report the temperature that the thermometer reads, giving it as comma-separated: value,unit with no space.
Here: 40,°F
